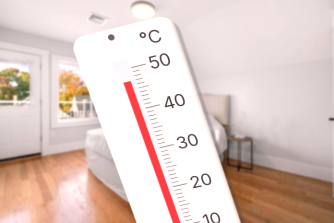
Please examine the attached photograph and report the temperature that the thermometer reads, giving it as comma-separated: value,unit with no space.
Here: 47,°C
